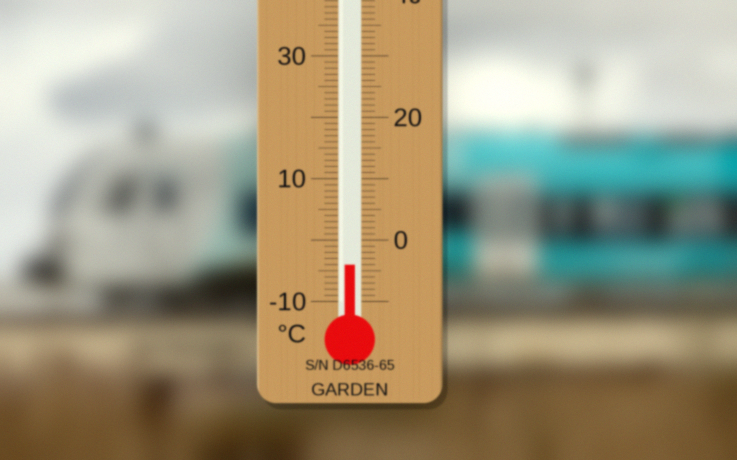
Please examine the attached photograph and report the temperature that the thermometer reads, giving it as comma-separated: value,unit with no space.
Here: -4,°C
